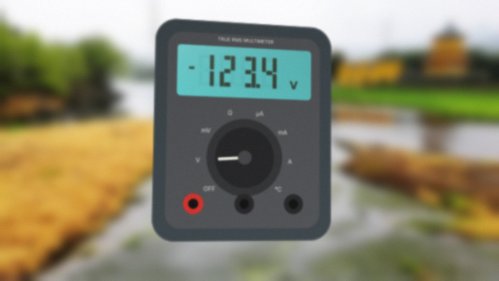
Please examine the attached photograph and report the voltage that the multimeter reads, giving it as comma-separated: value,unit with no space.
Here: -123.4,V
